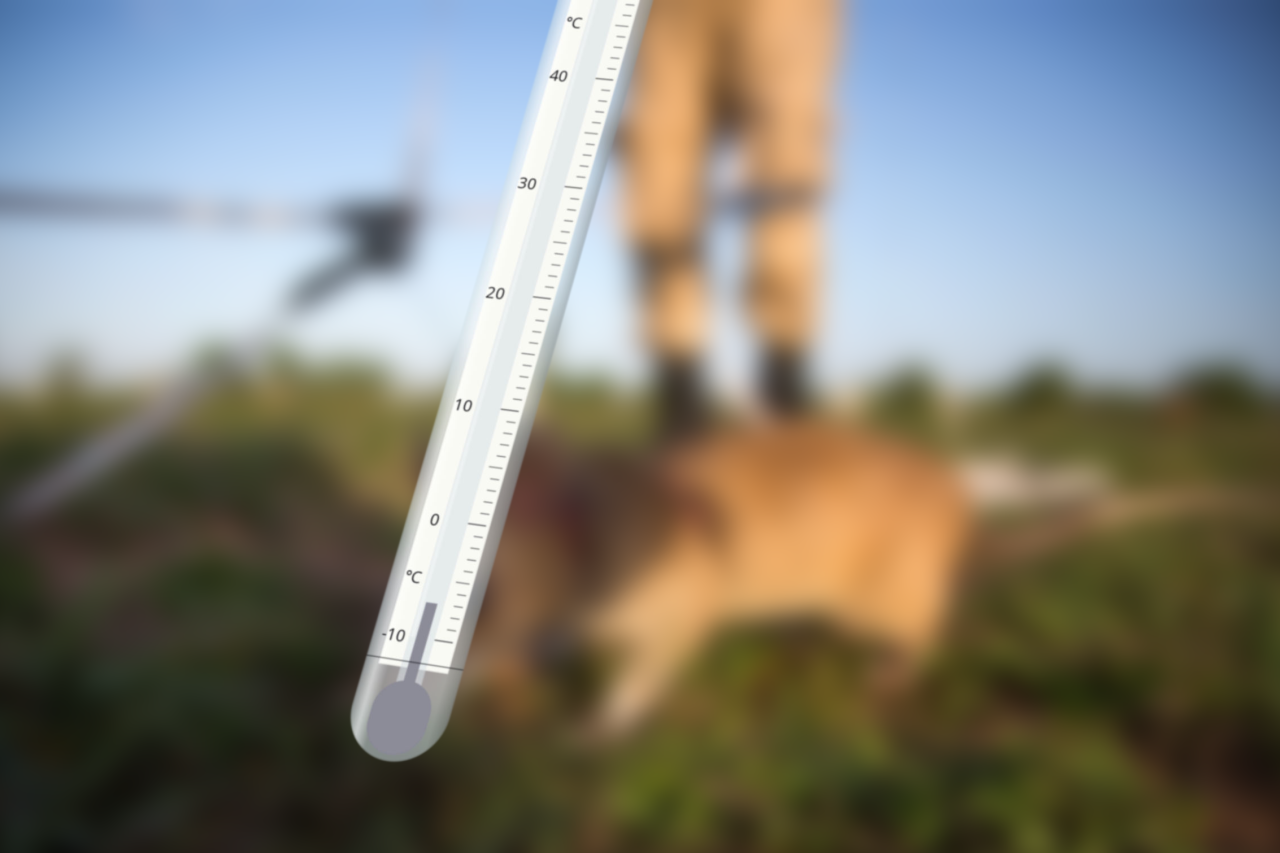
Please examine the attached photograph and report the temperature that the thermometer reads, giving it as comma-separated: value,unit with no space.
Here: -7,°C
